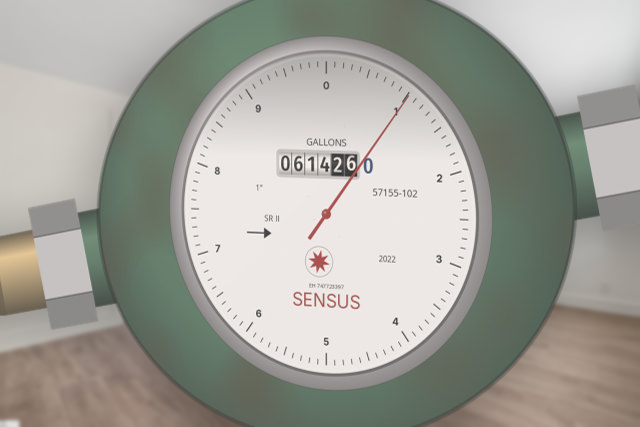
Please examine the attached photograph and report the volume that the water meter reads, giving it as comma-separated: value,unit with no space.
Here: 614261.0,gal
